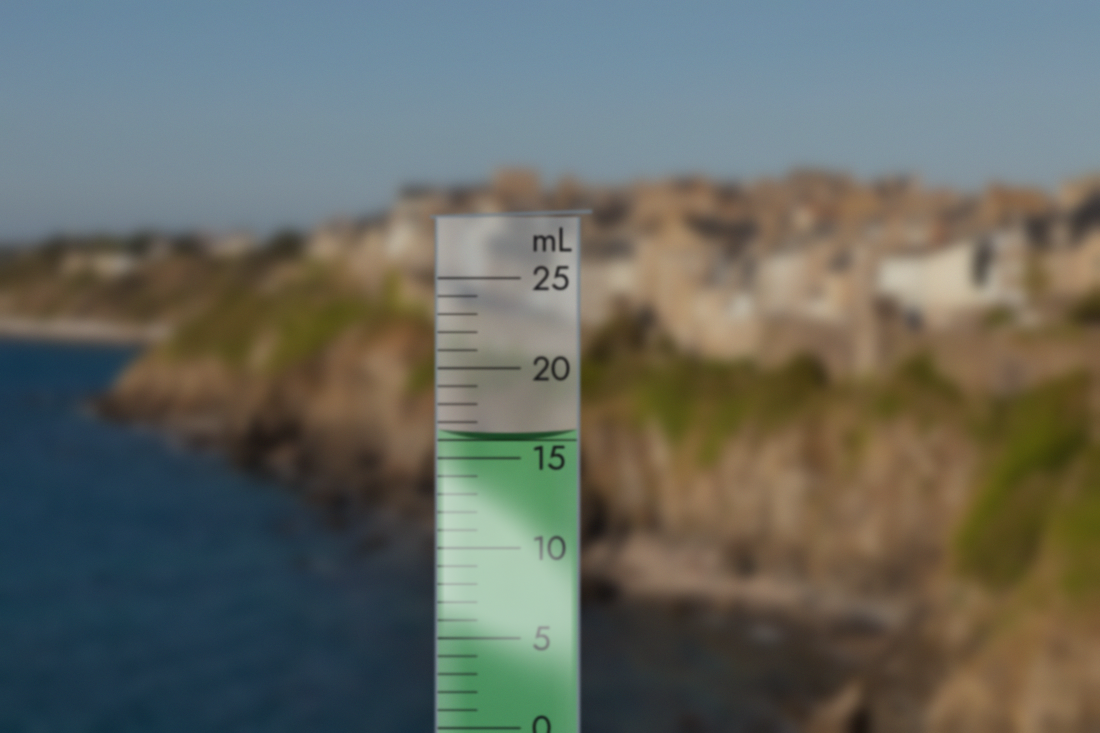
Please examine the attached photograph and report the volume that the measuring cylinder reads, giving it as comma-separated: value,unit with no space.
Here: 16,mL
